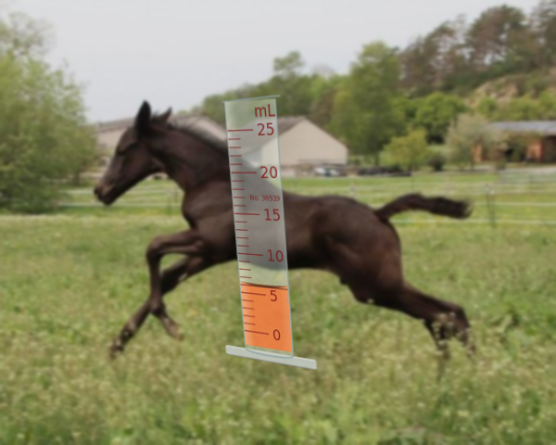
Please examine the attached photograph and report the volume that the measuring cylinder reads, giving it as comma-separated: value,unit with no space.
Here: 6,mL
